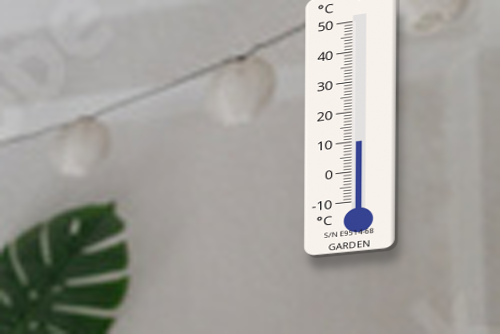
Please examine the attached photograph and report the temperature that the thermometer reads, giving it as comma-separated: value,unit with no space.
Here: 10,°C
